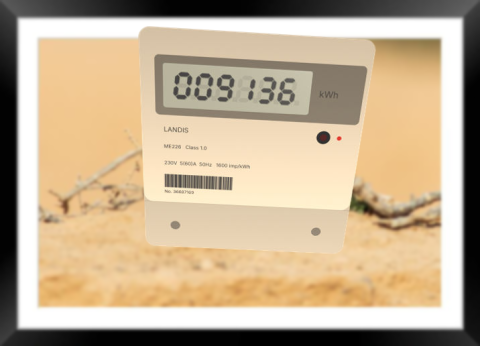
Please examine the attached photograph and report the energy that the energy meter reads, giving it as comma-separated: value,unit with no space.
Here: 9136,kWh
